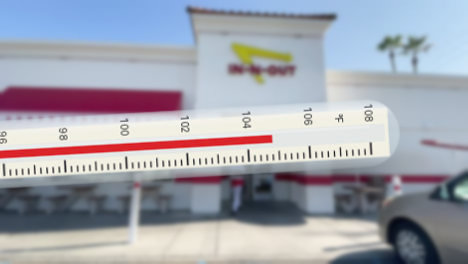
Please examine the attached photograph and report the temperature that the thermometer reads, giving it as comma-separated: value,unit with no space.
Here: 104.8,°F
